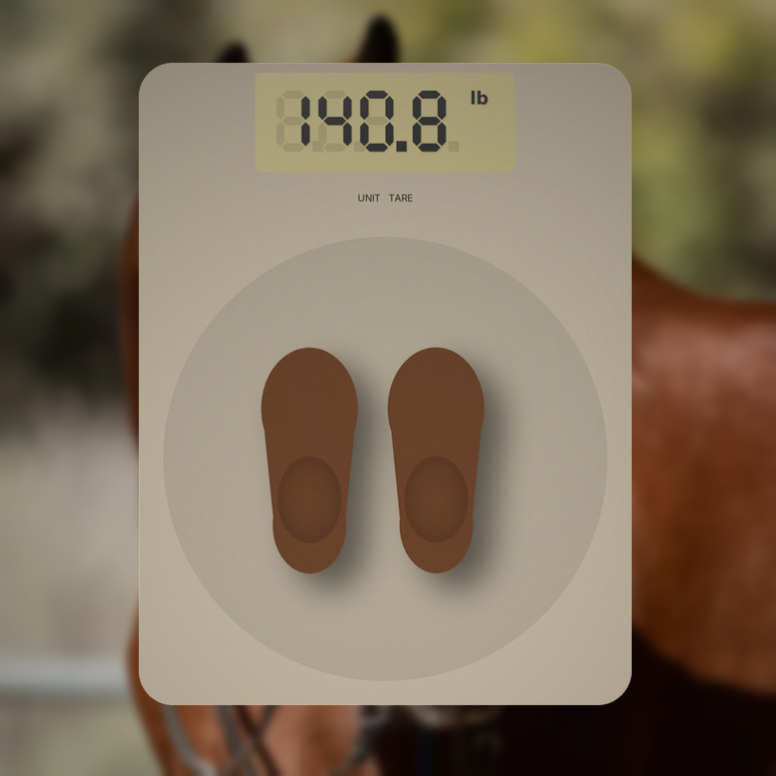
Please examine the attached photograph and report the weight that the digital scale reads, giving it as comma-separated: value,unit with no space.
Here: 140.8,lb
